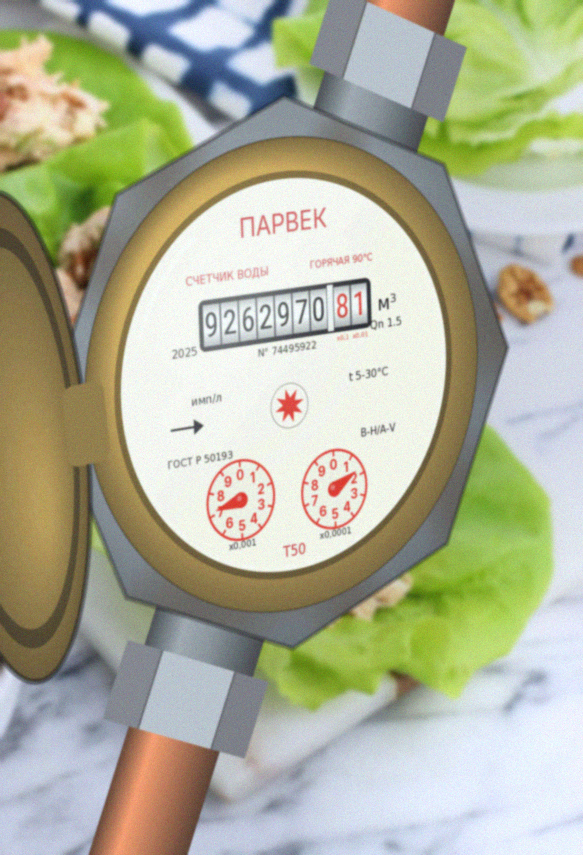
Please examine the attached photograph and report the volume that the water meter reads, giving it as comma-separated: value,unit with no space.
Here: 9262970.8171,m³
